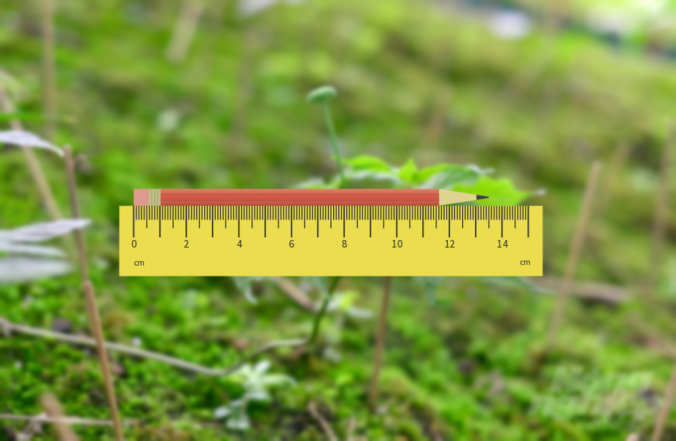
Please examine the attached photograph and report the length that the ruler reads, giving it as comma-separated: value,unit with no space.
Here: 13.5,cm
